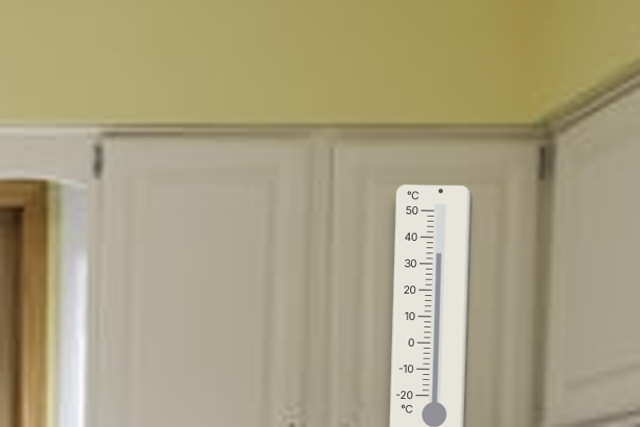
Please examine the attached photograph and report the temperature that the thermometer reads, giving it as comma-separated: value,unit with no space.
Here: 34,°C
